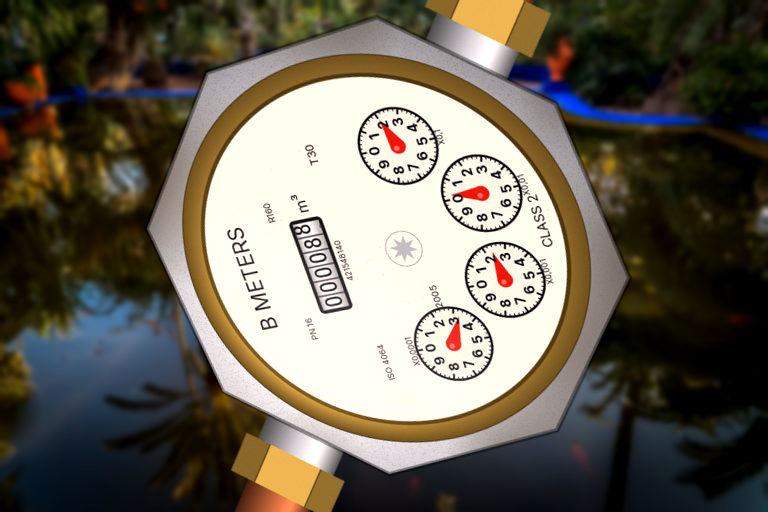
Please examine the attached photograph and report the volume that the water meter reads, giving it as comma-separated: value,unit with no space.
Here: 88.2023,m³
